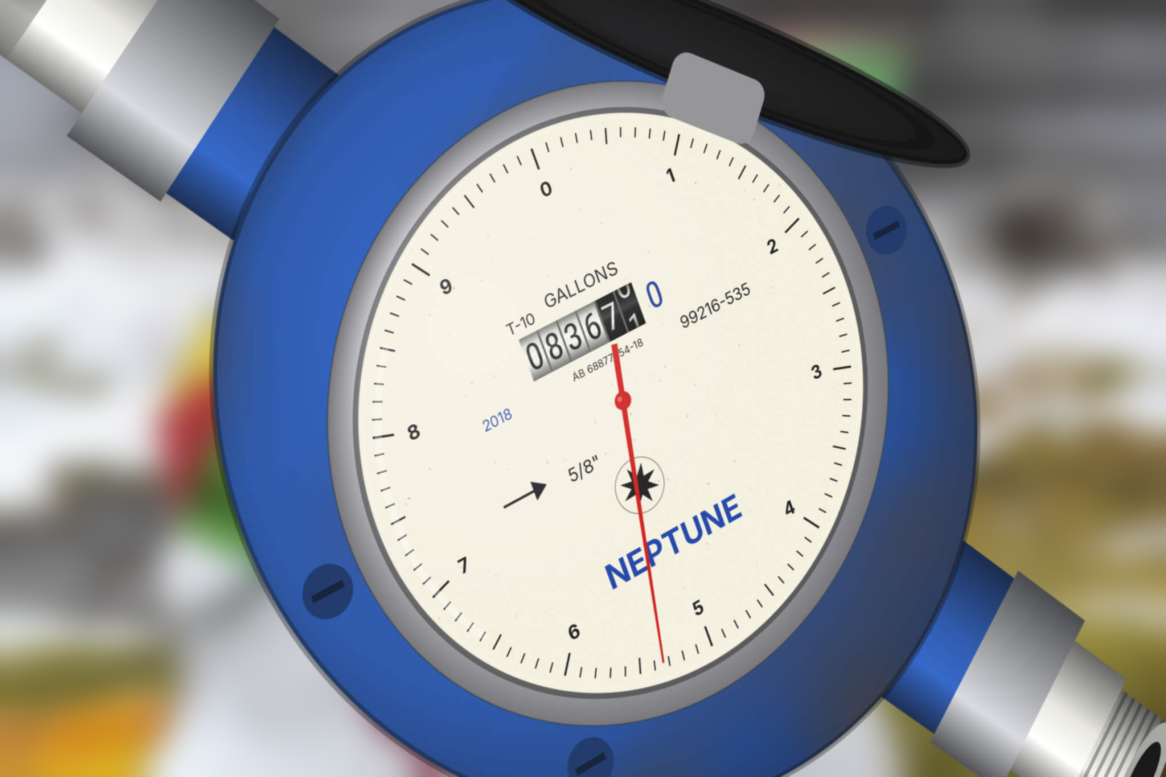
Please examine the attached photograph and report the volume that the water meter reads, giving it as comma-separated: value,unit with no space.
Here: 836705.3,gal
